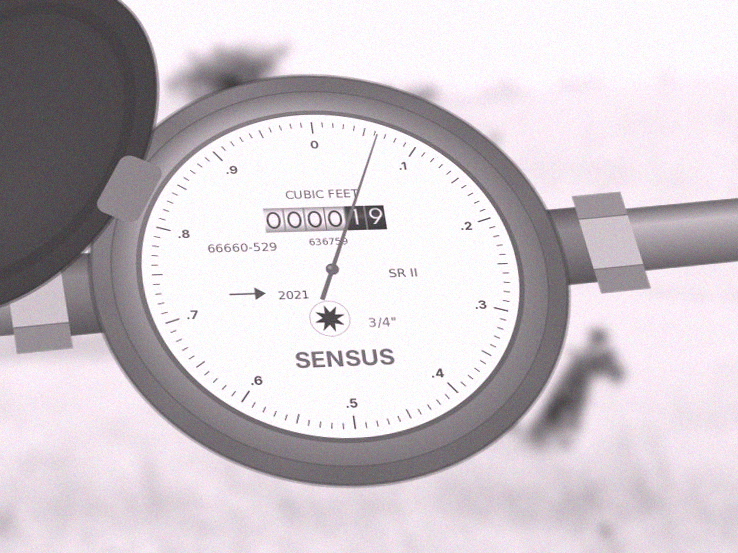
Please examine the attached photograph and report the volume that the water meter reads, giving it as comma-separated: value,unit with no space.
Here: 19.06,ft³
